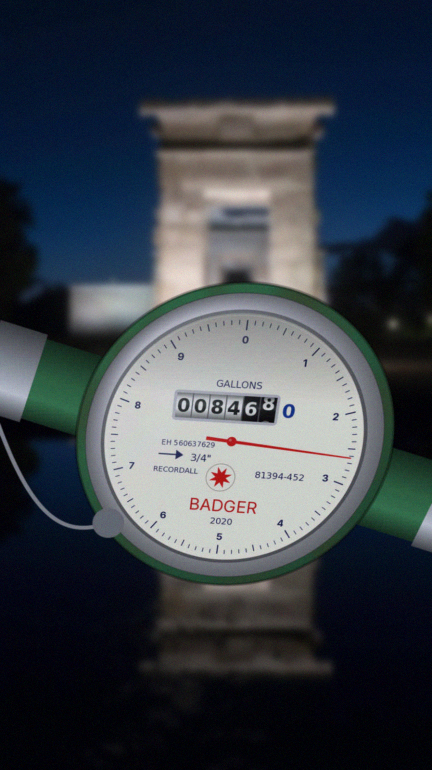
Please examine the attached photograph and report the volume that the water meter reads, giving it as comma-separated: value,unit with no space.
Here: 84682.6,gal
